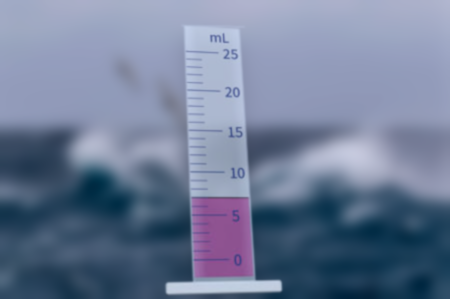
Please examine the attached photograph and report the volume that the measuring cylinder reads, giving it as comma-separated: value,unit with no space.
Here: 7,mL
